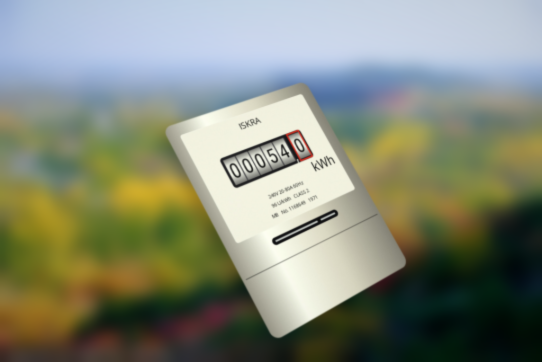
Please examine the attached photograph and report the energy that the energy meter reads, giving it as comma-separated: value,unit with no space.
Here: 54.0,kWh
